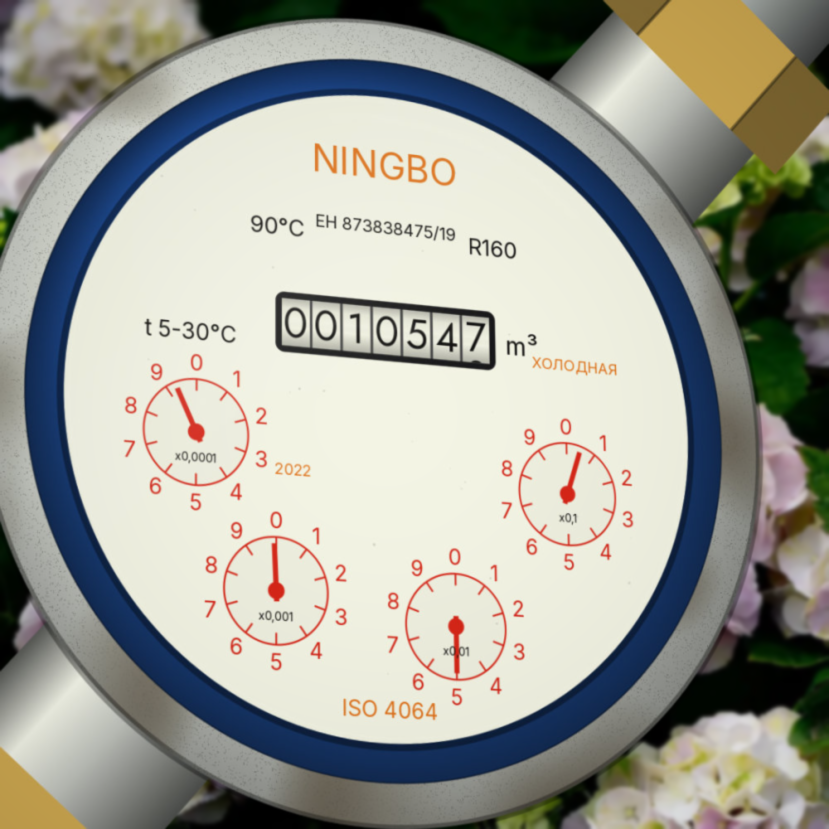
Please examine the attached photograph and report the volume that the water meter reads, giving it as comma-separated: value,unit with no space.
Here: 10547.0499,m³
